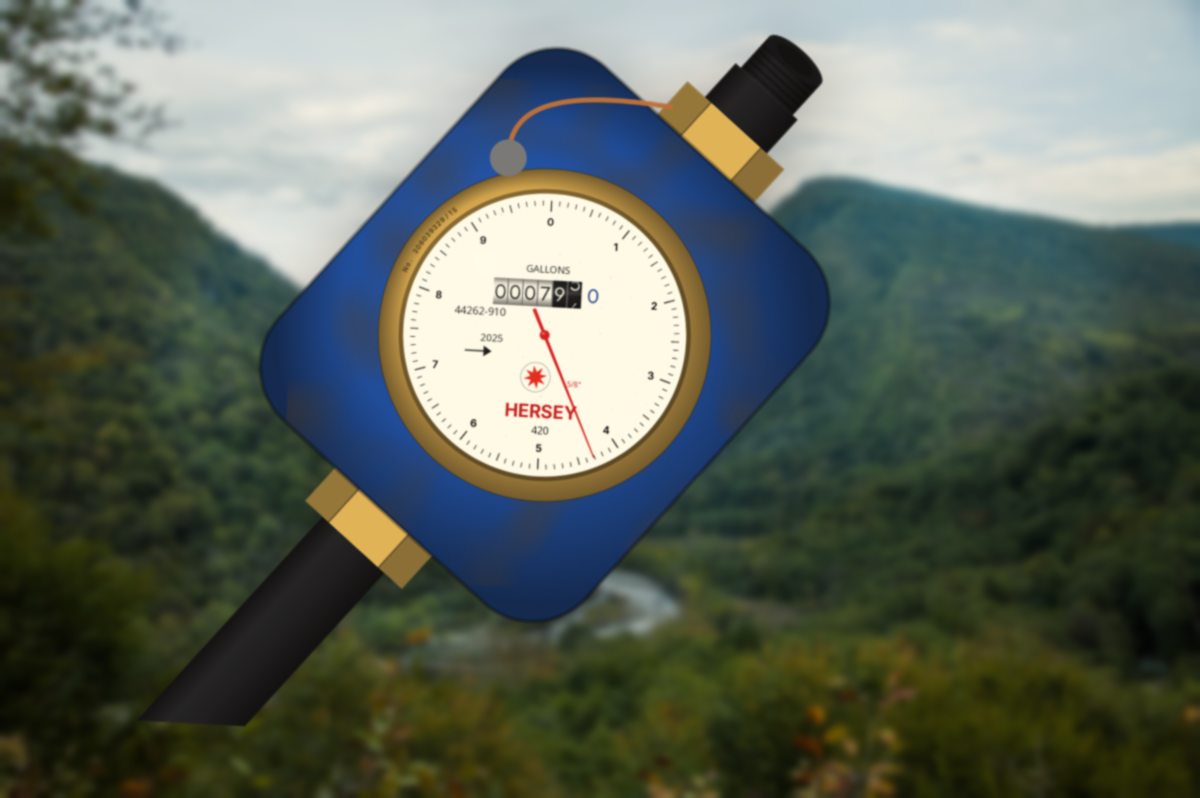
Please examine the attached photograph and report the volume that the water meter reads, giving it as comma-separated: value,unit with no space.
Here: 7954.3,gal
